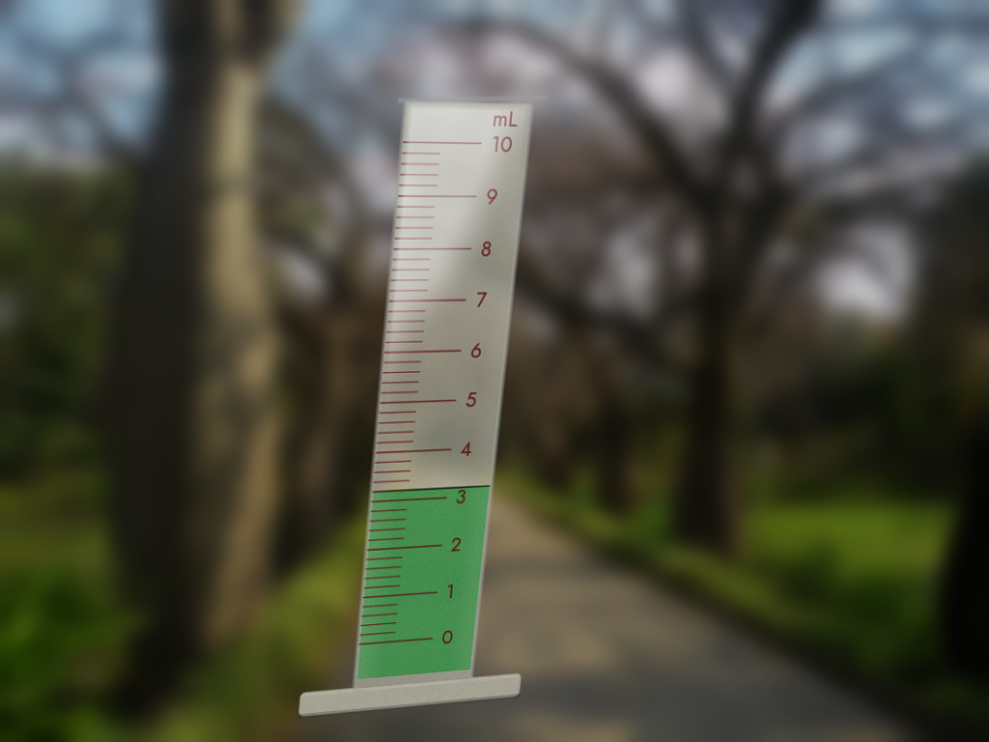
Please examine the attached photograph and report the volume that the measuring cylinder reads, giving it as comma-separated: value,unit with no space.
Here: 3.2,mL
